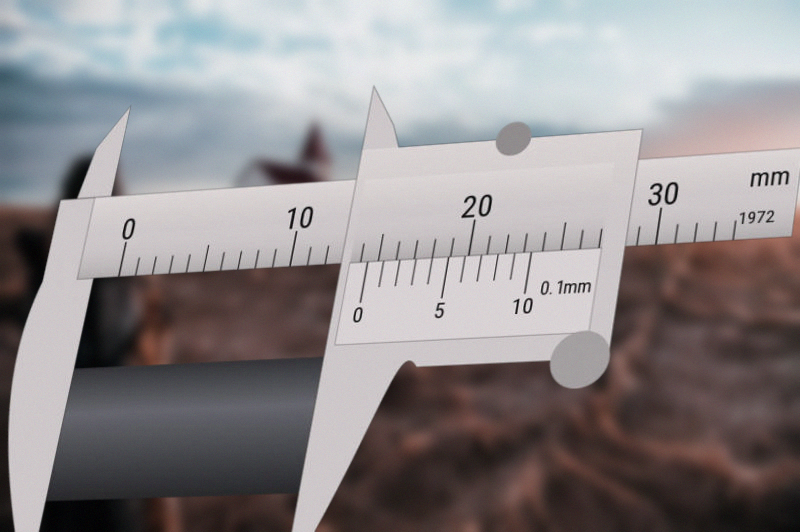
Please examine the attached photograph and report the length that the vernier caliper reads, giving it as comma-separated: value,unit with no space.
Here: 14.4,mm
